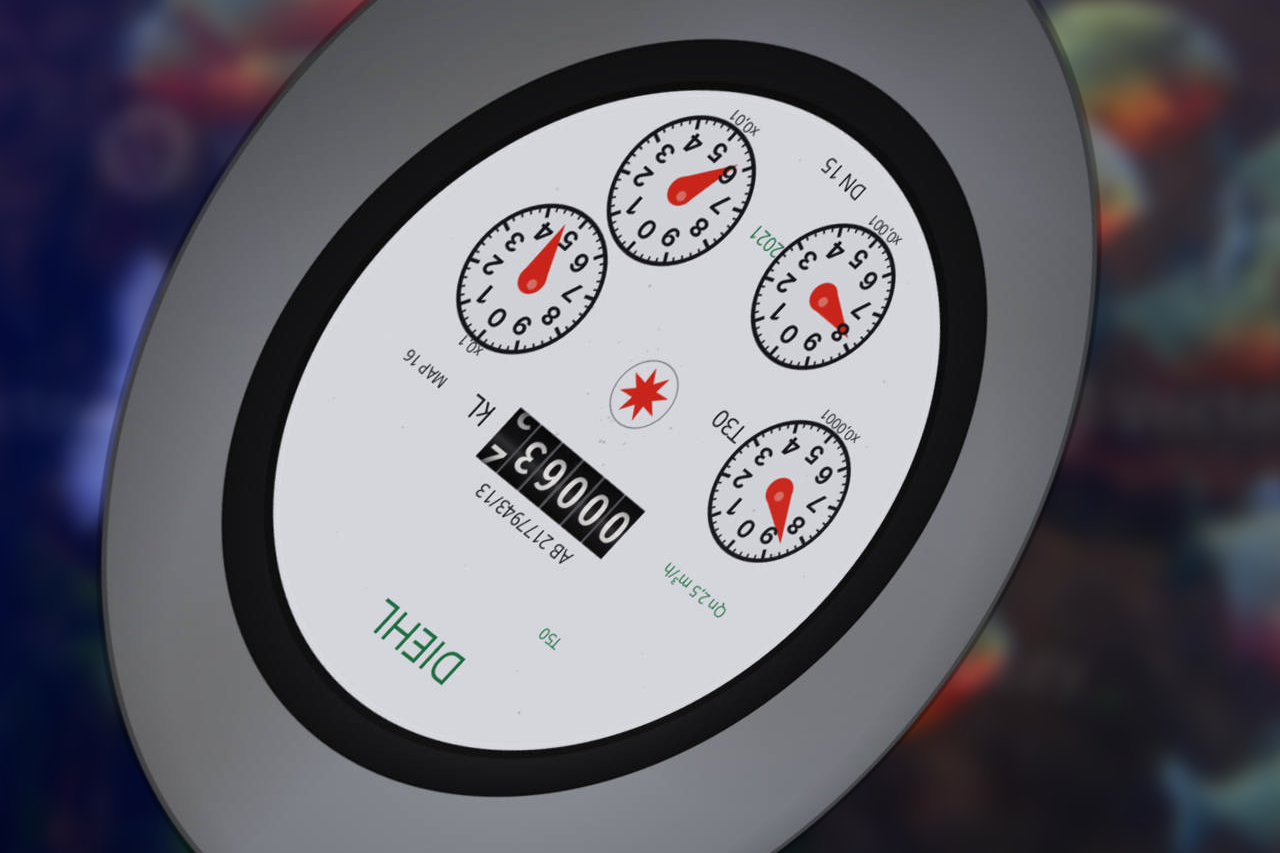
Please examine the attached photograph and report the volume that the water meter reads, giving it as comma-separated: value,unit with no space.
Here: 632.4578,kL
